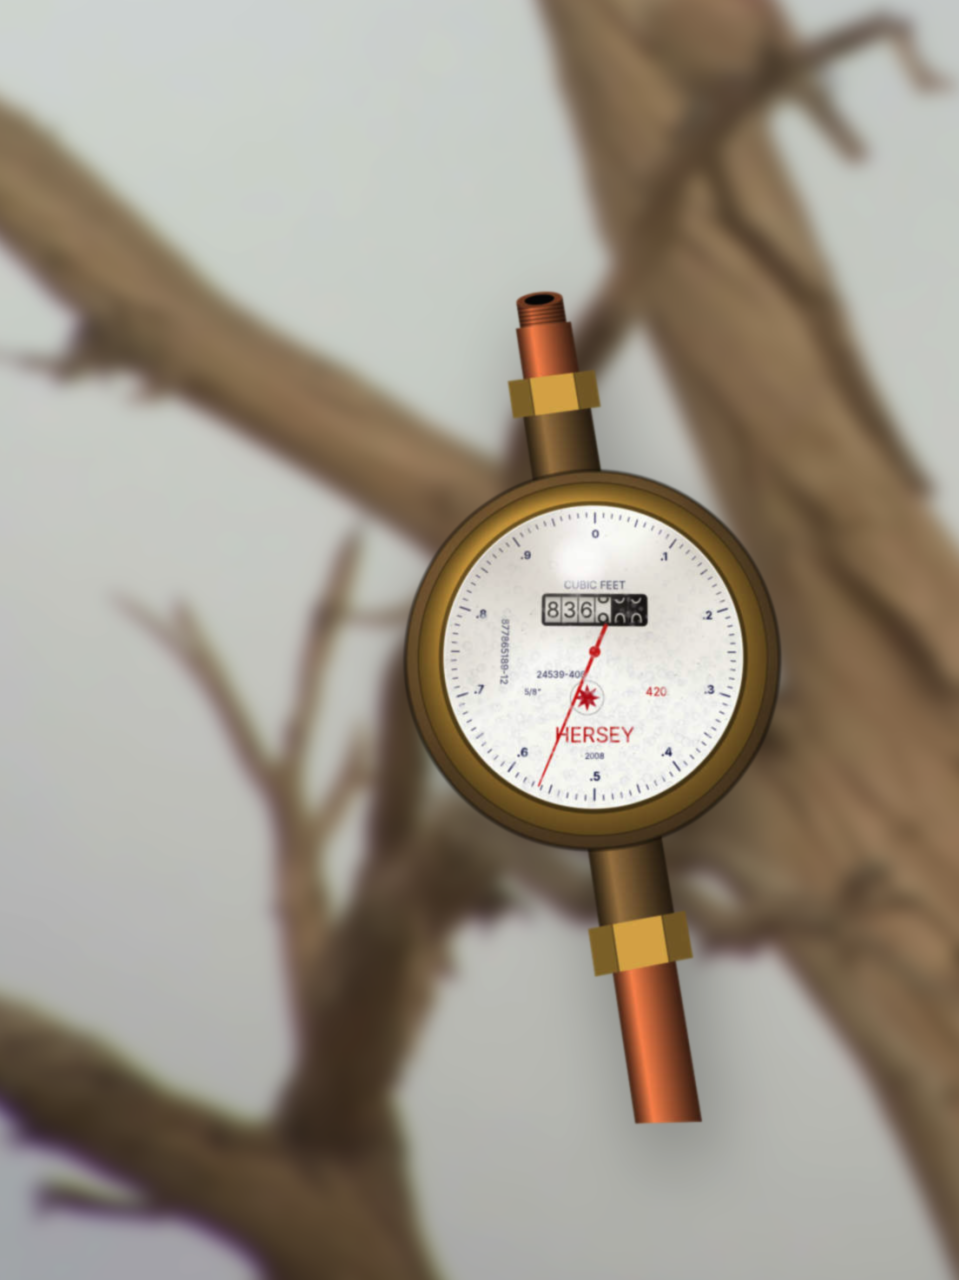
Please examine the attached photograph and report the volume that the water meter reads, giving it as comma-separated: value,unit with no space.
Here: 836899.56,ft³
